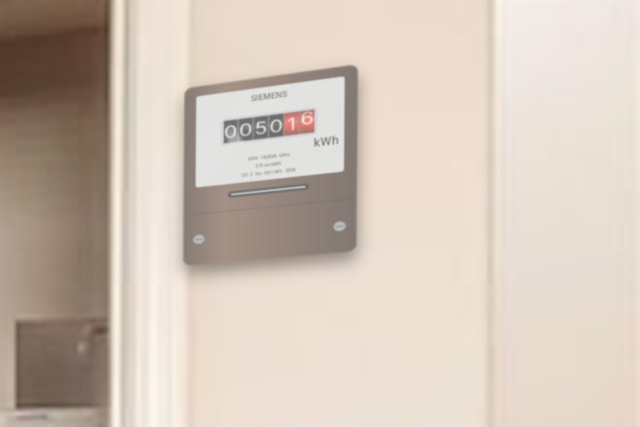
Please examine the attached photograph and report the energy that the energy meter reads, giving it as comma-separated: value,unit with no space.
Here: 50.16,kWh
